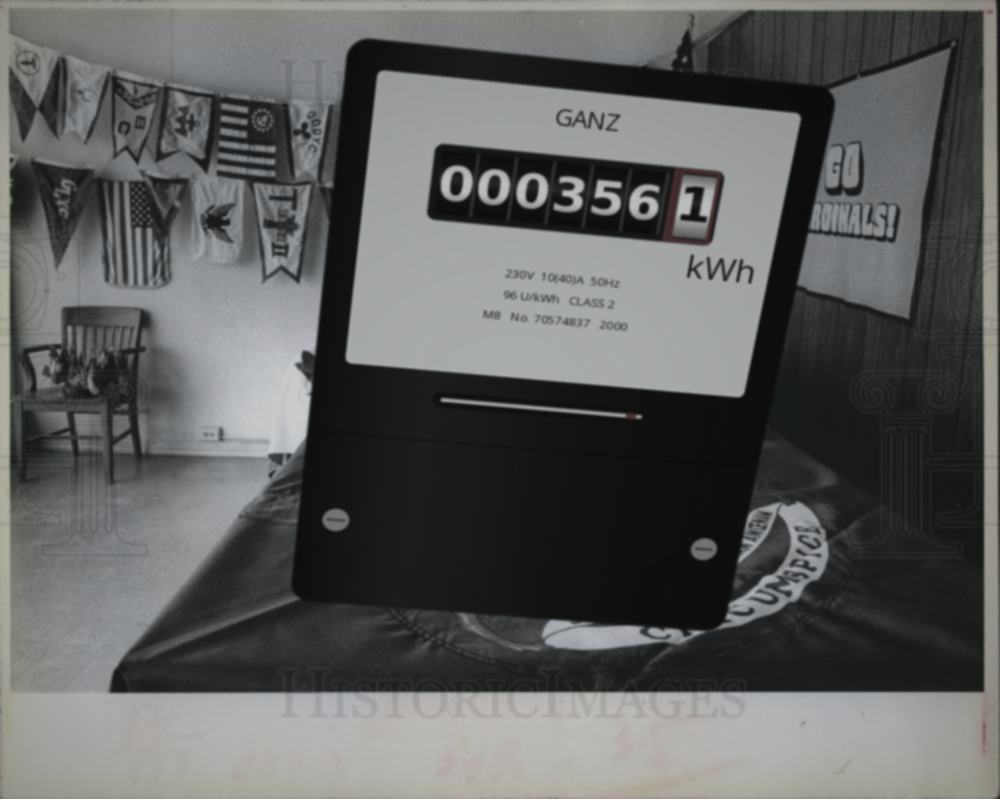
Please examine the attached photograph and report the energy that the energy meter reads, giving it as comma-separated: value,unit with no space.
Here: 356.1,kWh
